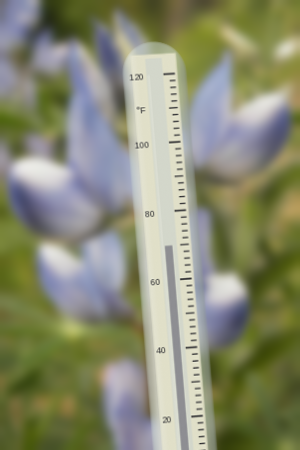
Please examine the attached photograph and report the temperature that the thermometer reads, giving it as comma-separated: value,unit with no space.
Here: 70,°F
